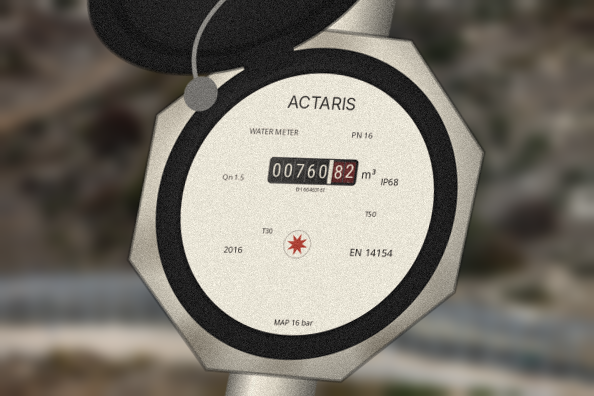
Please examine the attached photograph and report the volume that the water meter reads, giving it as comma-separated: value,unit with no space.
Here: 760.82,m³
